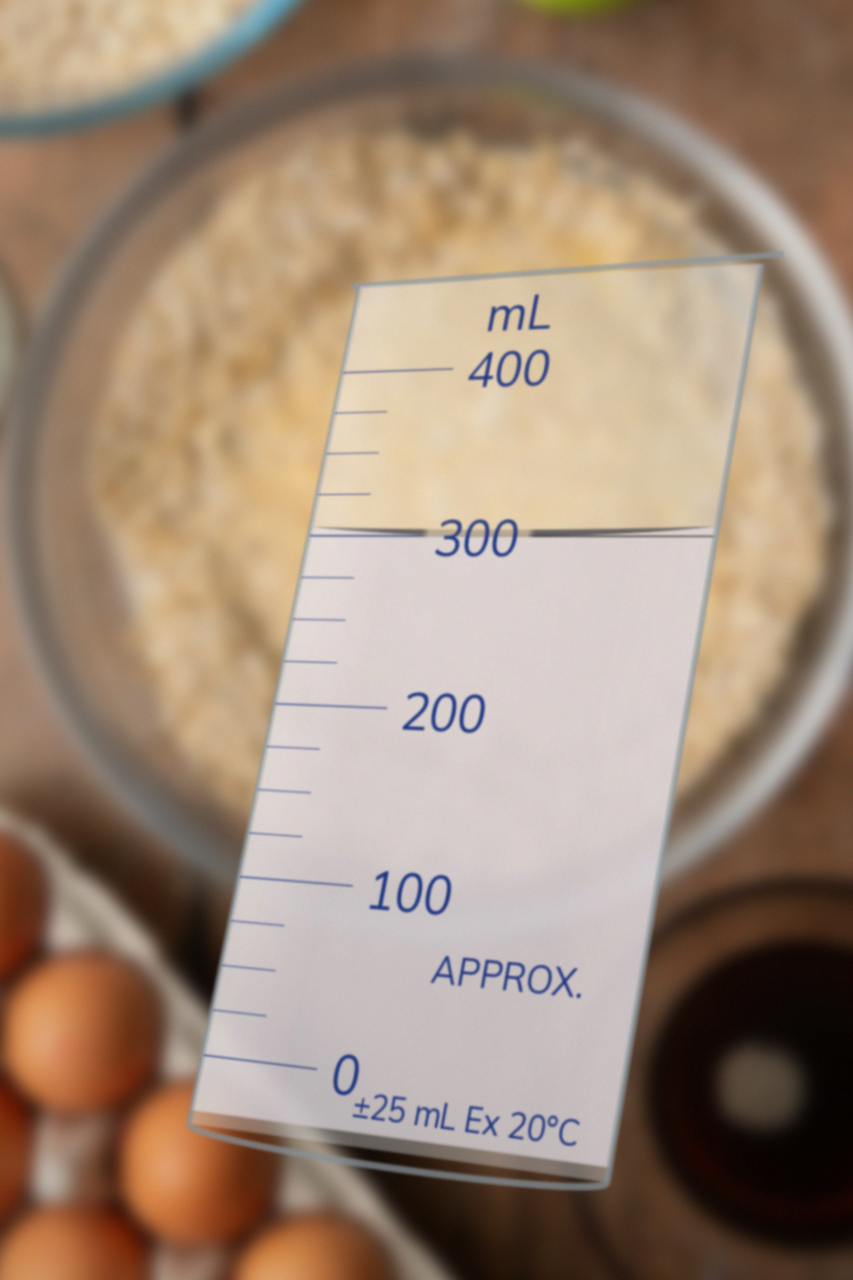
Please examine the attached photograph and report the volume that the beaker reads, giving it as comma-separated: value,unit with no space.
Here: 300,mL
